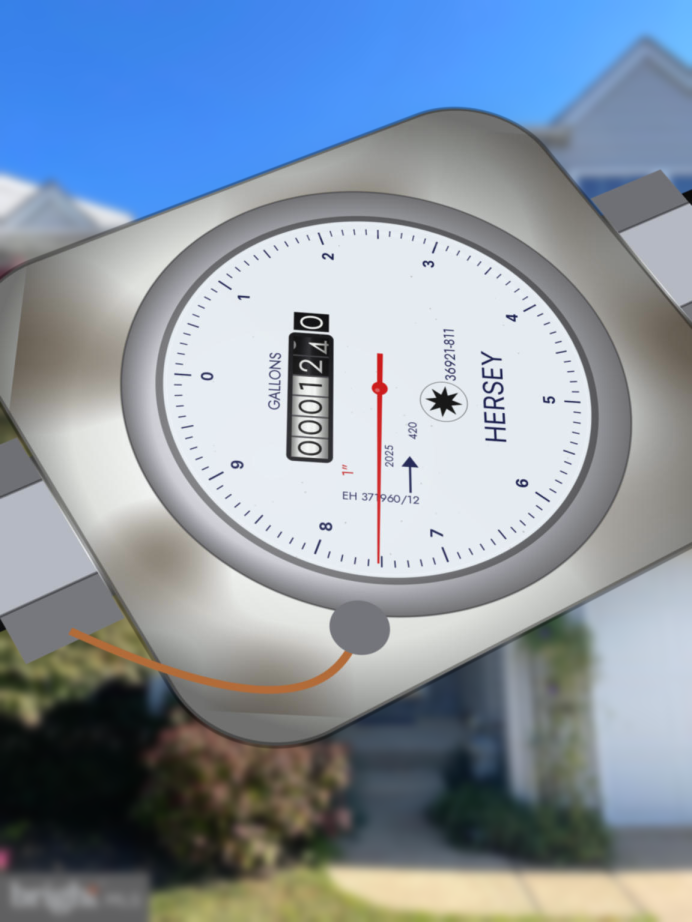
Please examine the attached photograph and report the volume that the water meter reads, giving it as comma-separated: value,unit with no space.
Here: 1237.5,gal
